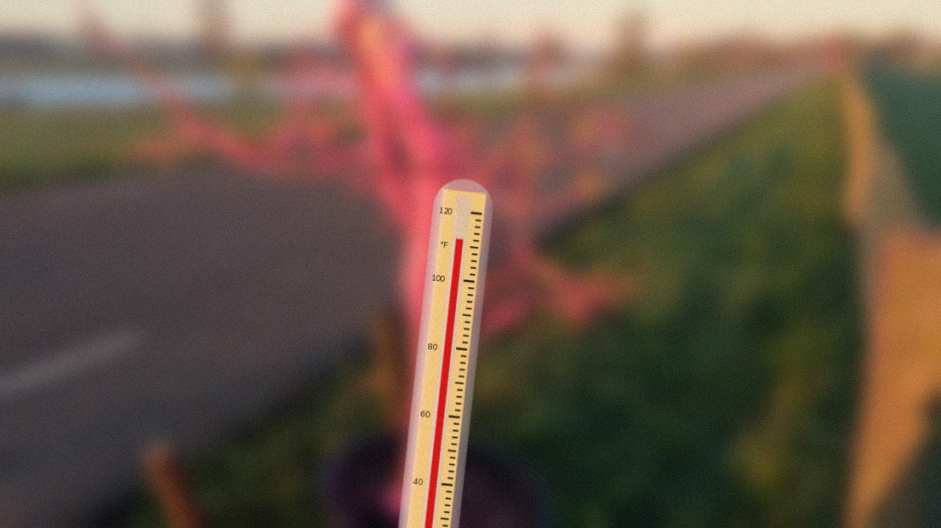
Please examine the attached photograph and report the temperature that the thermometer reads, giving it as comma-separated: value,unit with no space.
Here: 112,°F
